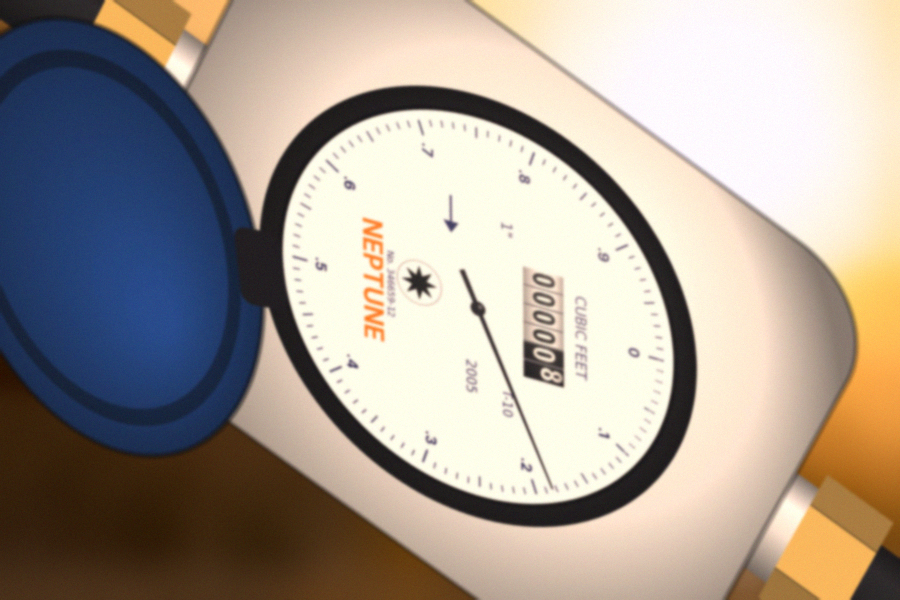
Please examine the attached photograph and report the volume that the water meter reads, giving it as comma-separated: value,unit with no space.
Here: 8.18,ft³
